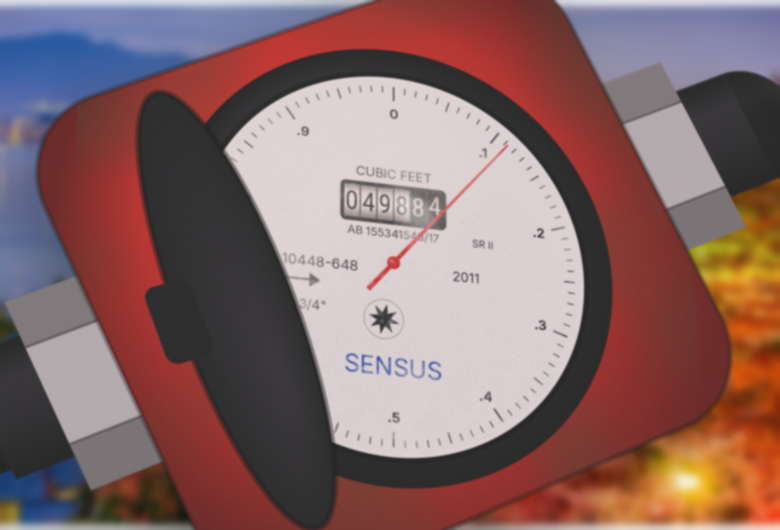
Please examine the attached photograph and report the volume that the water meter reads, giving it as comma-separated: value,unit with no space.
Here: 49884.11,ft³
